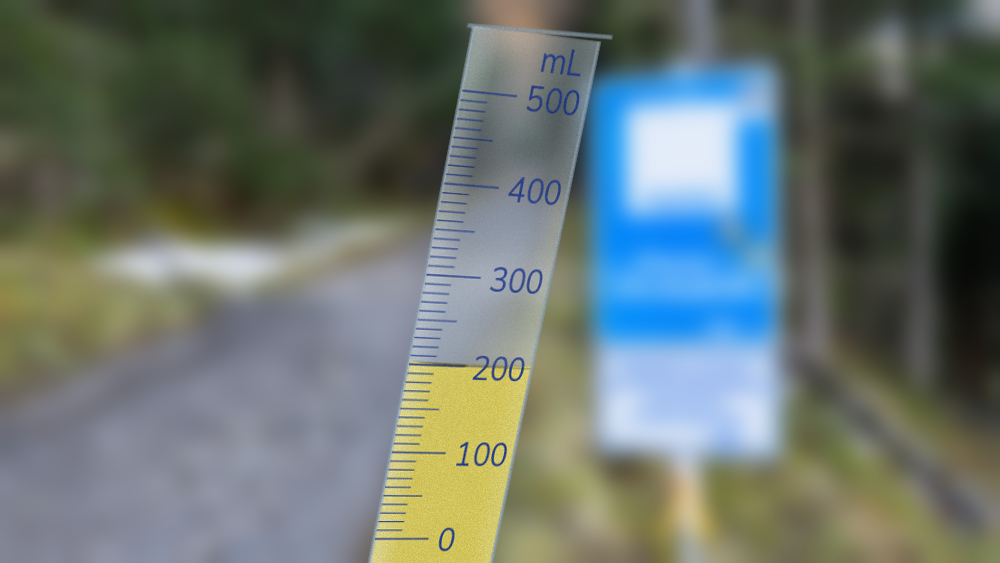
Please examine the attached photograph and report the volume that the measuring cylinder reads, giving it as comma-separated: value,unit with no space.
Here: 200,mL
